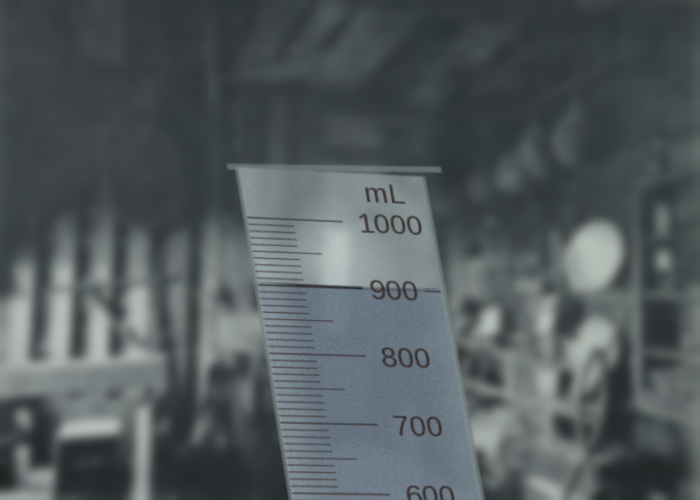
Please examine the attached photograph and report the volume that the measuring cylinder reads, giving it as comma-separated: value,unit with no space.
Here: 900,mL
